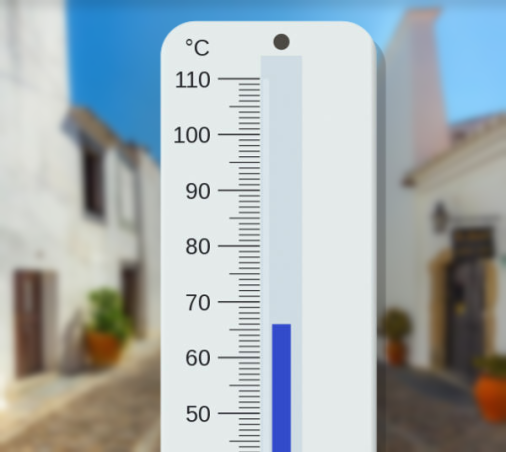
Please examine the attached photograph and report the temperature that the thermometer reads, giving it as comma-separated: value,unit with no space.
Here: 66,°C
